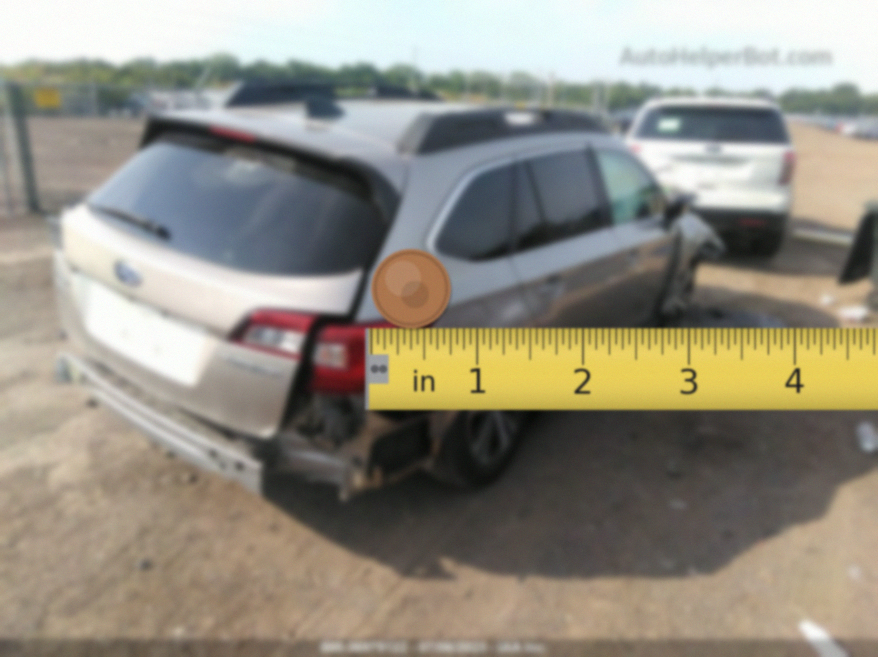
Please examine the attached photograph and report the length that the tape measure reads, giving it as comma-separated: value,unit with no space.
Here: 0.75,in
